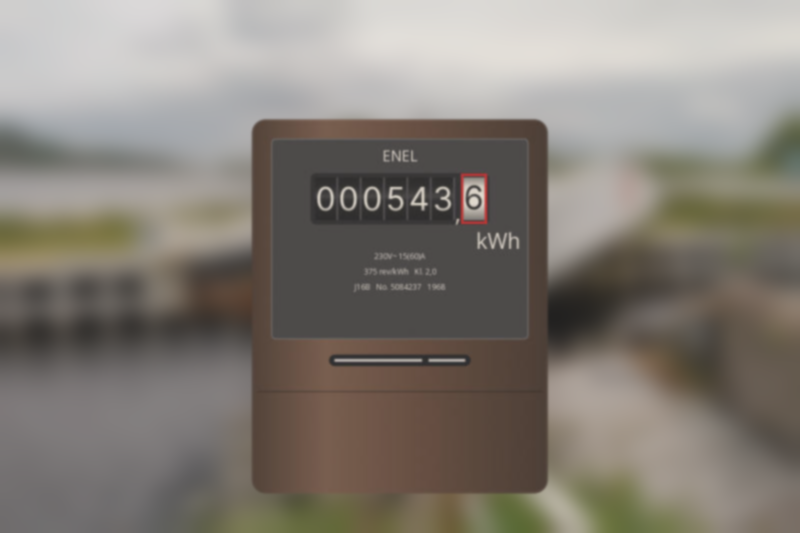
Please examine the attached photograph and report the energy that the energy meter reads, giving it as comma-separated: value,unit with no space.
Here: 543.6,kWh
